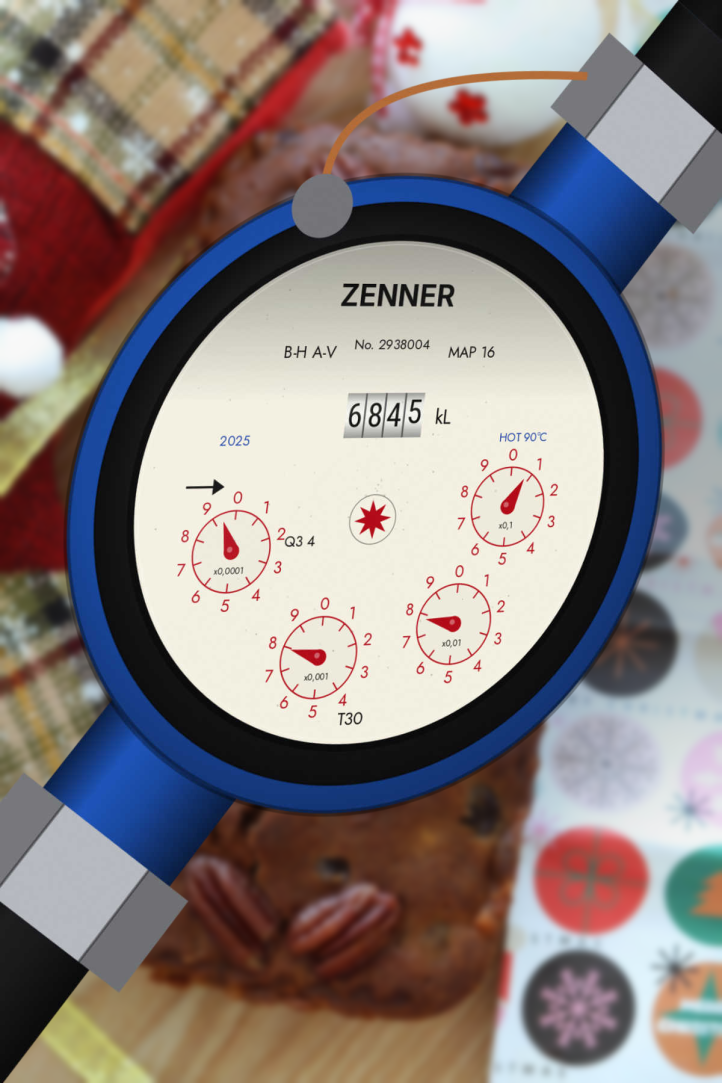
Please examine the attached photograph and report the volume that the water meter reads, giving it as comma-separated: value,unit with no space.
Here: 6845.0779,kL
